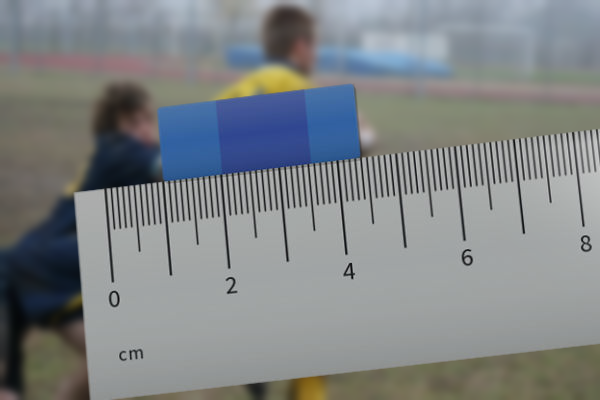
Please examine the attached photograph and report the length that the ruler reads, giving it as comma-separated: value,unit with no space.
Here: 3.4,cm
